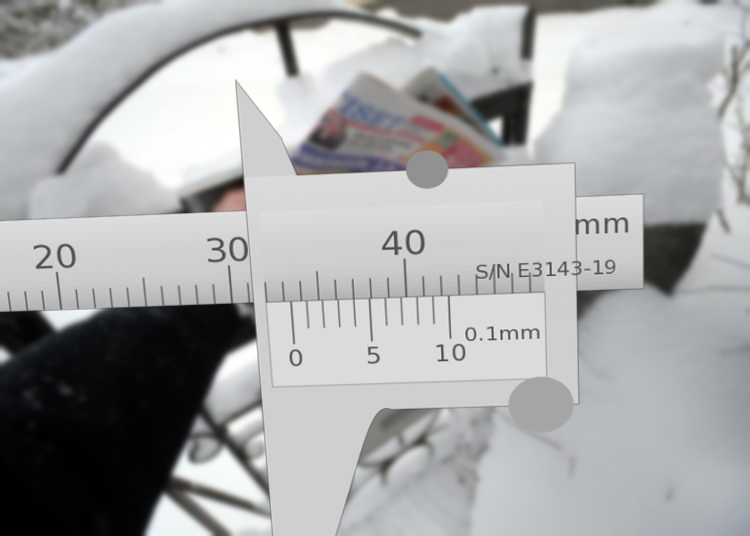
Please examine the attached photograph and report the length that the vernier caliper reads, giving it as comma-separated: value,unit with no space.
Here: 33.4,mm
